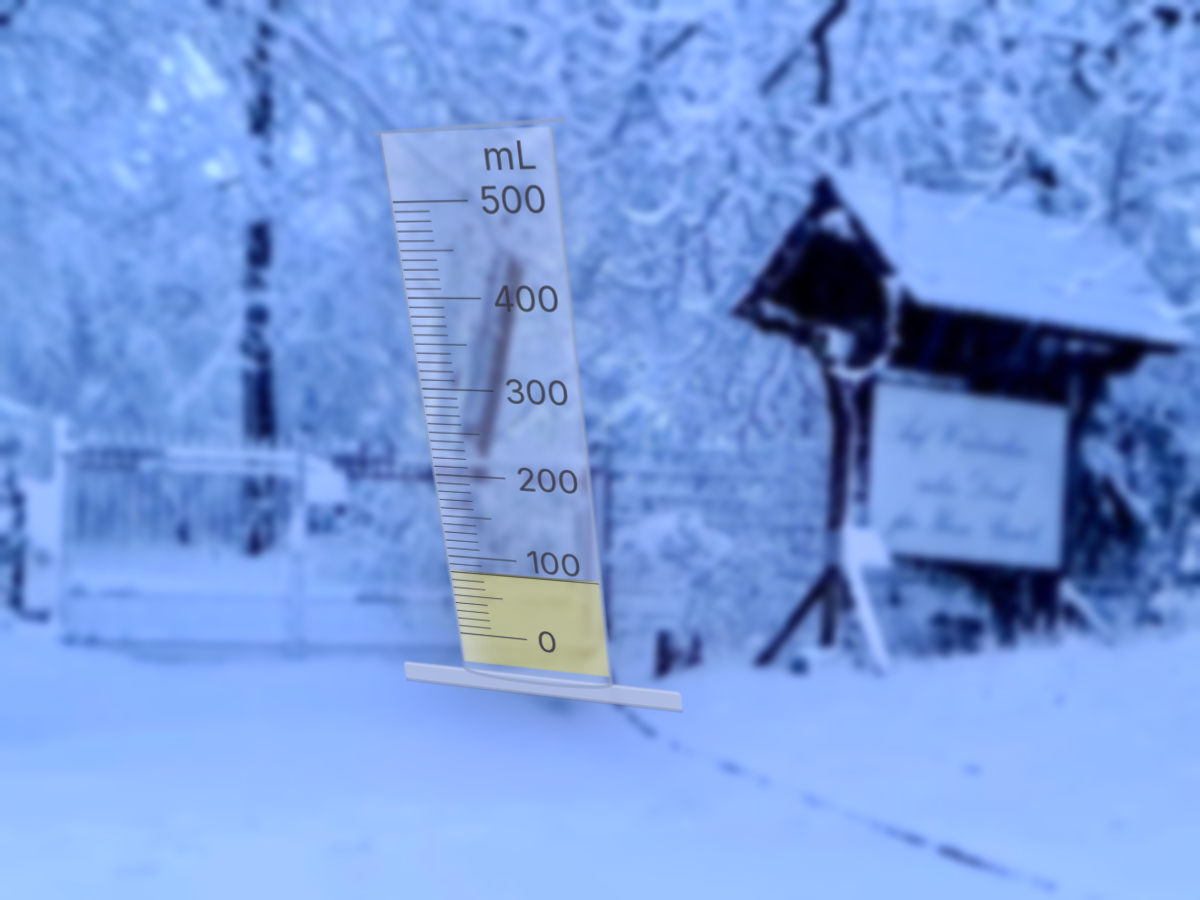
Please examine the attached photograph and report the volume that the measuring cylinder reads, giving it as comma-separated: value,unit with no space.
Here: 80,mL
